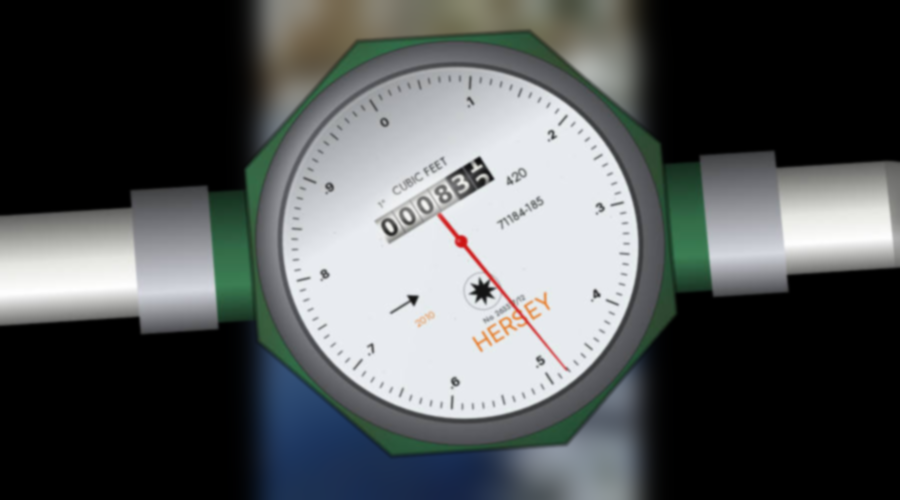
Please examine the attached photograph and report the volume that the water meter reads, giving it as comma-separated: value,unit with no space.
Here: 831.48,ft³
